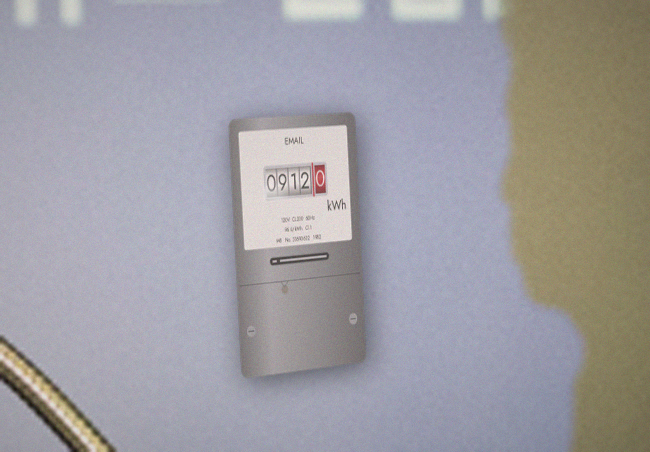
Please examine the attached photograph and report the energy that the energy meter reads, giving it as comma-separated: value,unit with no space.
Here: 912.0,kWh
